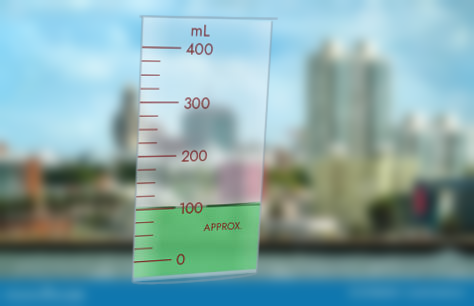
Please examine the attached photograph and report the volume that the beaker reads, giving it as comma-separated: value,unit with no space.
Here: 100,mL
